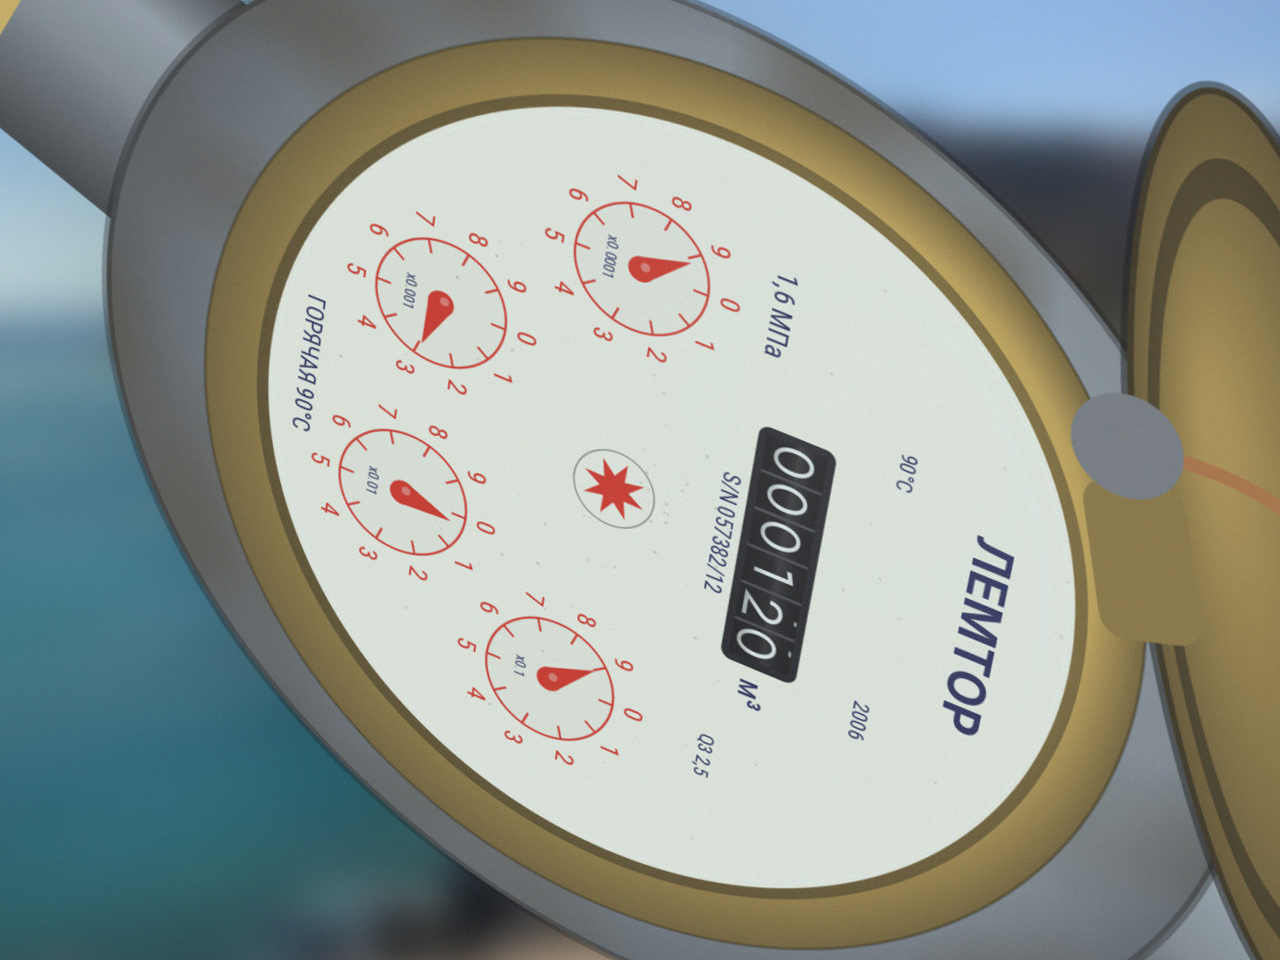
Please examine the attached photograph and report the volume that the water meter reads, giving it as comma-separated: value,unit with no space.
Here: 119.9029,m³
